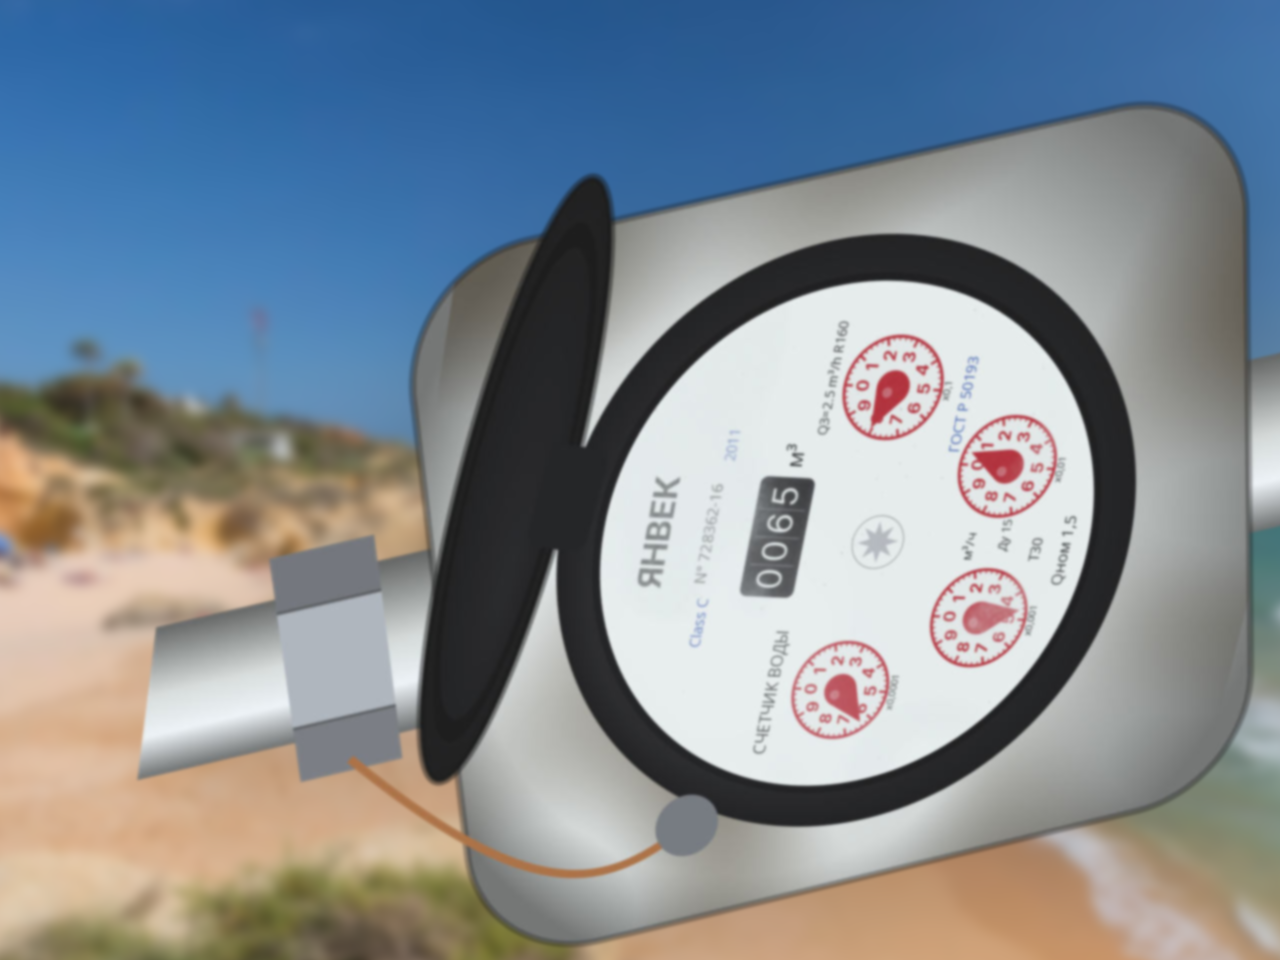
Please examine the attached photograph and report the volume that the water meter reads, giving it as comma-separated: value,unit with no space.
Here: 65.8046,m³
